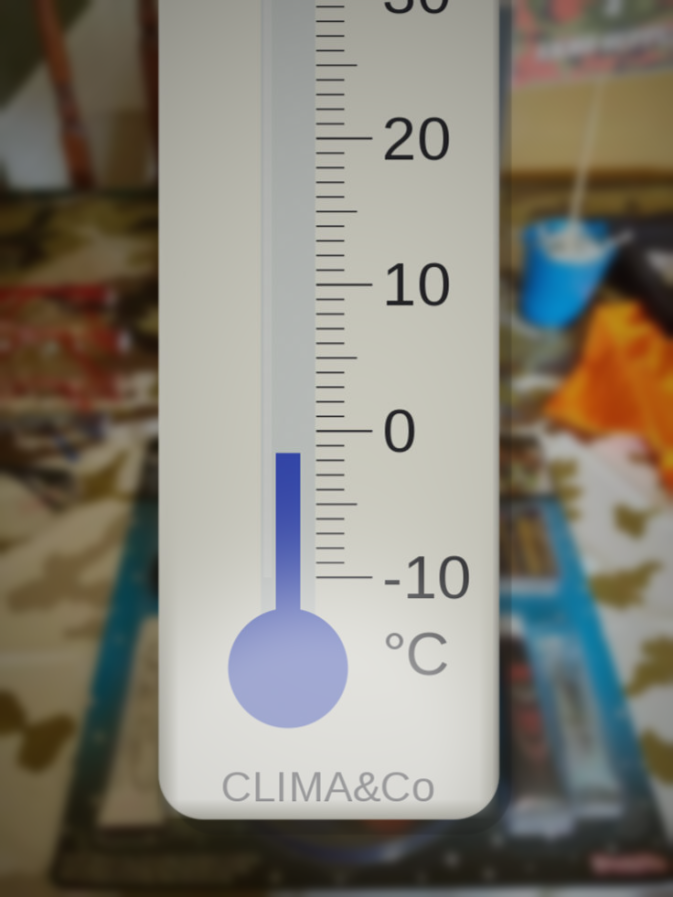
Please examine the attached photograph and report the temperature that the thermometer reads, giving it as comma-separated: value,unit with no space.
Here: -1.5,°C
